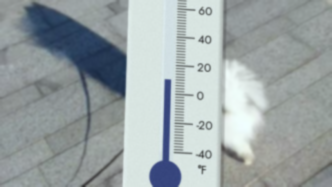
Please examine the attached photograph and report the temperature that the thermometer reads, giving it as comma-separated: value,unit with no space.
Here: 10,°F
